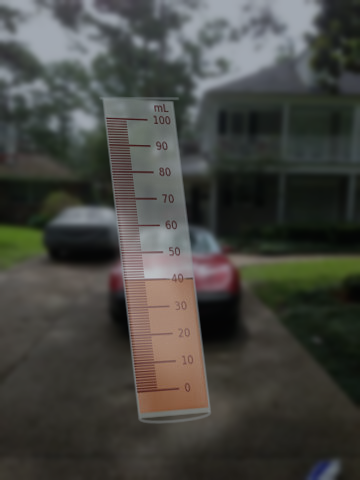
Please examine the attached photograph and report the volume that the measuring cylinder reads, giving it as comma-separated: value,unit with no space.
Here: 40,mL
